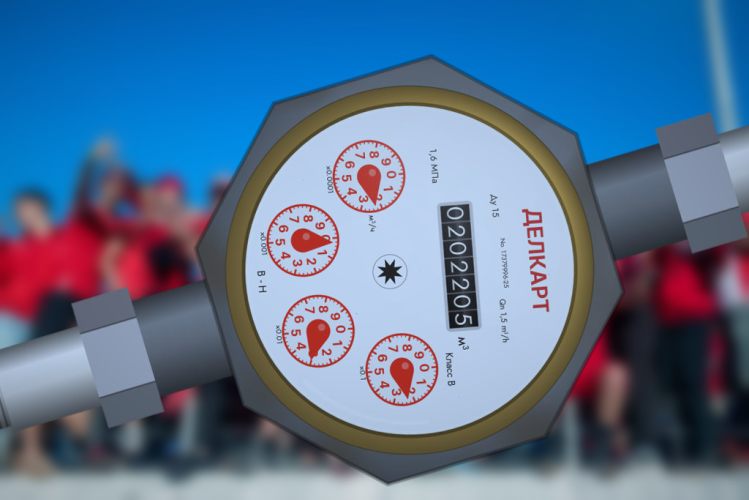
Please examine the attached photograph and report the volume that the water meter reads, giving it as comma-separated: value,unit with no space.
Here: 202205.2302,m³
